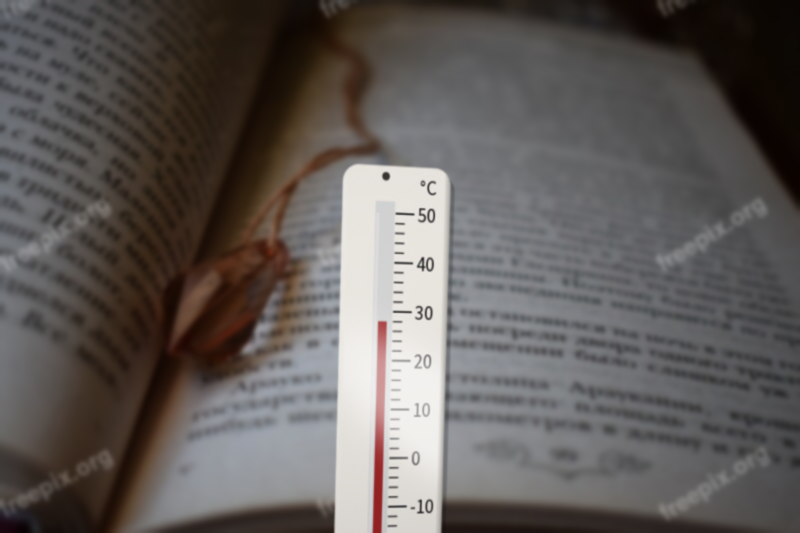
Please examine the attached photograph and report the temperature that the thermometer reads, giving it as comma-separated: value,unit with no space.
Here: 28,°C
